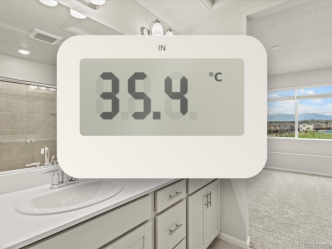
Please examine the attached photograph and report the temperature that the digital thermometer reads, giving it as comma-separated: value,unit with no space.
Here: 35.4,°C
